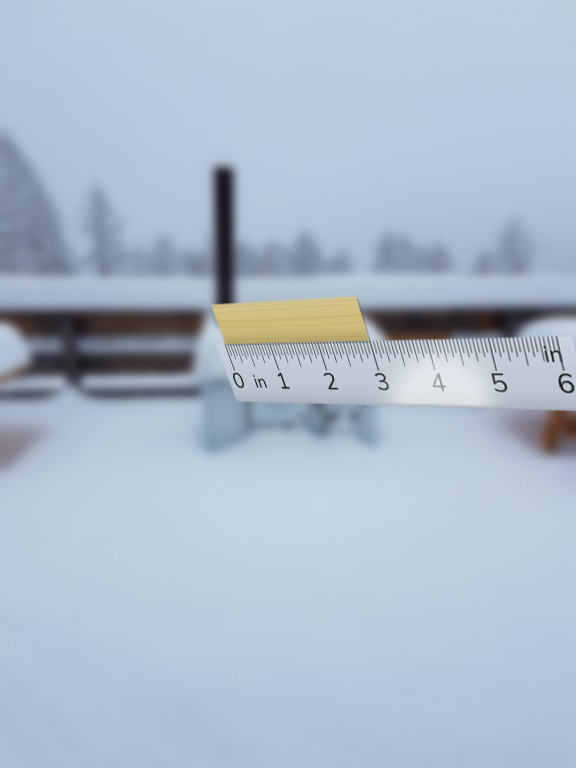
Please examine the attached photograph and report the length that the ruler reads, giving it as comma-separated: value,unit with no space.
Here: 3,in
